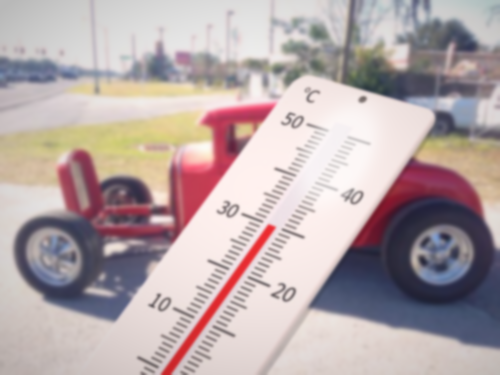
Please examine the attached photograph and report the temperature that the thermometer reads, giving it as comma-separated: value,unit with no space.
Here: 30,°C
